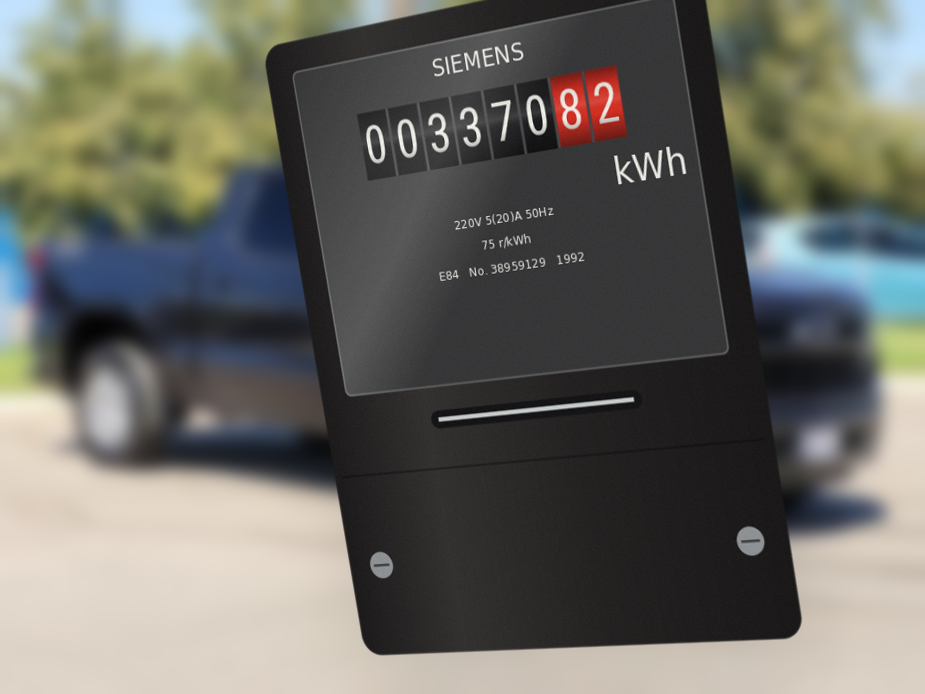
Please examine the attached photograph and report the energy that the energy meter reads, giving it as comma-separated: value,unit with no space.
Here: 3370.82,kWh
